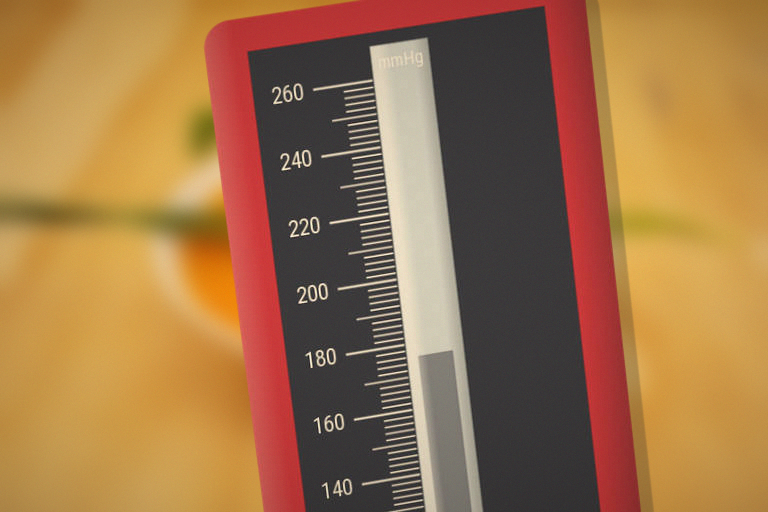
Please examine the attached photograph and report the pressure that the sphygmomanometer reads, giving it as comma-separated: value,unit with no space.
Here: 176,mmHg
